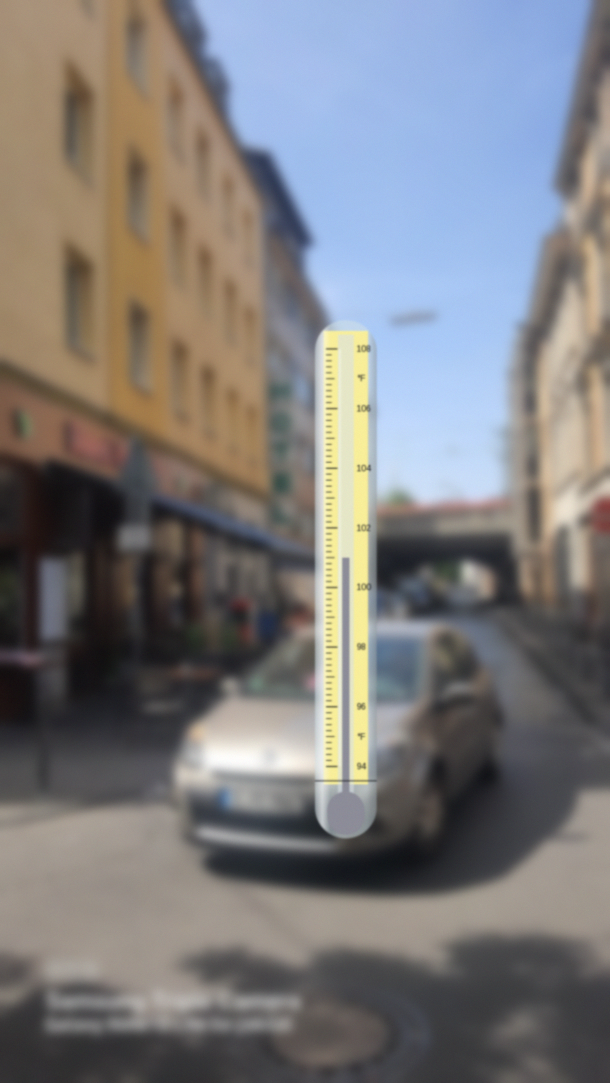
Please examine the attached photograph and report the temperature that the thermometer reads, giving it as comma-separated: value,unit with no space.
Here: 101,°F
